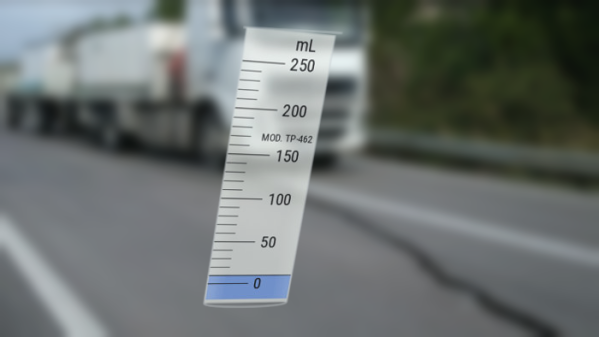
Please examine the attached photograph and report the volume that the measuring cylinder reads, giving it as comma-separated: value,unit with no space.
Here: 10,mL
